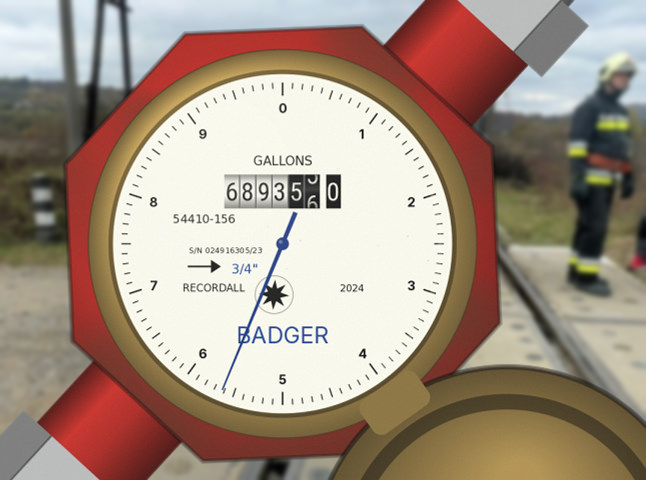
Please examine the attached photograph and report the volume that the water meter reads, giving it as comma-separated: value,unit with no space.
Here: 6893555.6,gal
